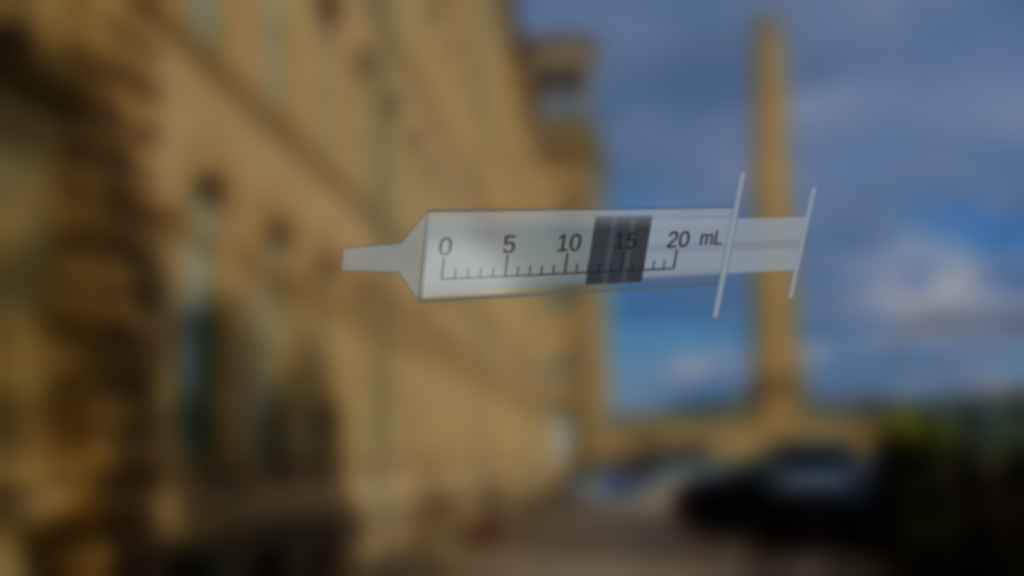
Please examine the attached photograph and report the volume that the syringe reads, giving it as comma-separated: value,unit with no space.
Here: 12,mL
